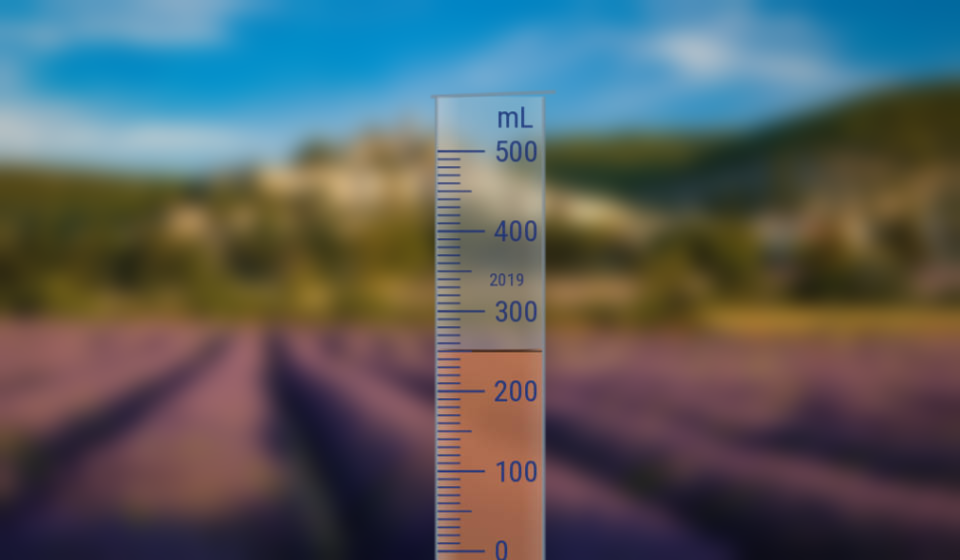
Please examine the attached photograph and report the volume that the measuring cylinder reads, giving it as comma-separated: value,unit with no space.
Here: 250,mL
